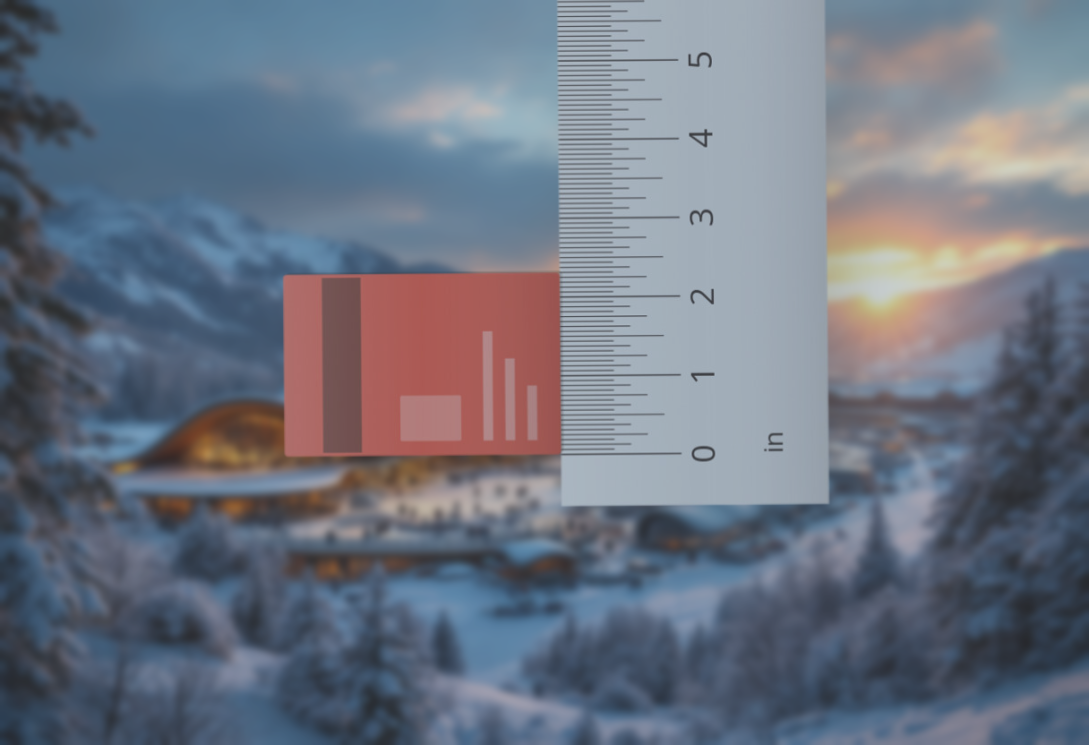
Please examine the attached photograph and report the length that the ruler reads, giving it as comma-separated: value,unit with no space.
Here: 2.3125,in
